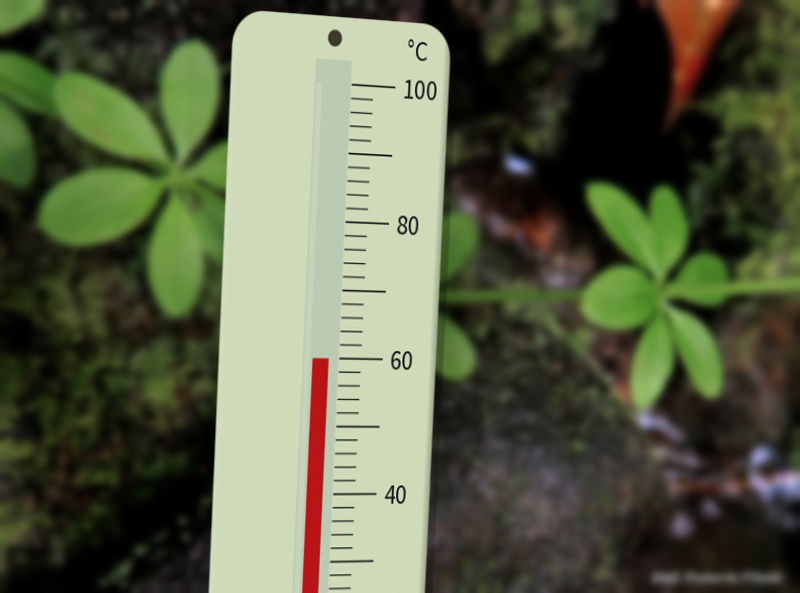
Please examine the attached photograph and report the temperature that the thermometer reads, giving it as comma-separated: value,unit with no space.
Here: 60,°C
